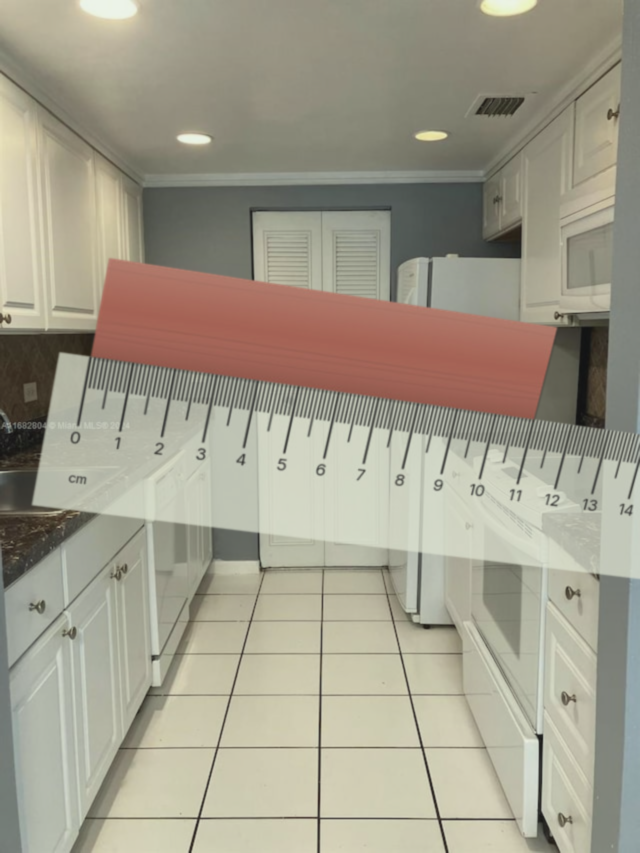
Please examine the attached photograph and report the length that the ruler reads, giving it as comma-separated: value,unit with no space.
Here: 11,cm
